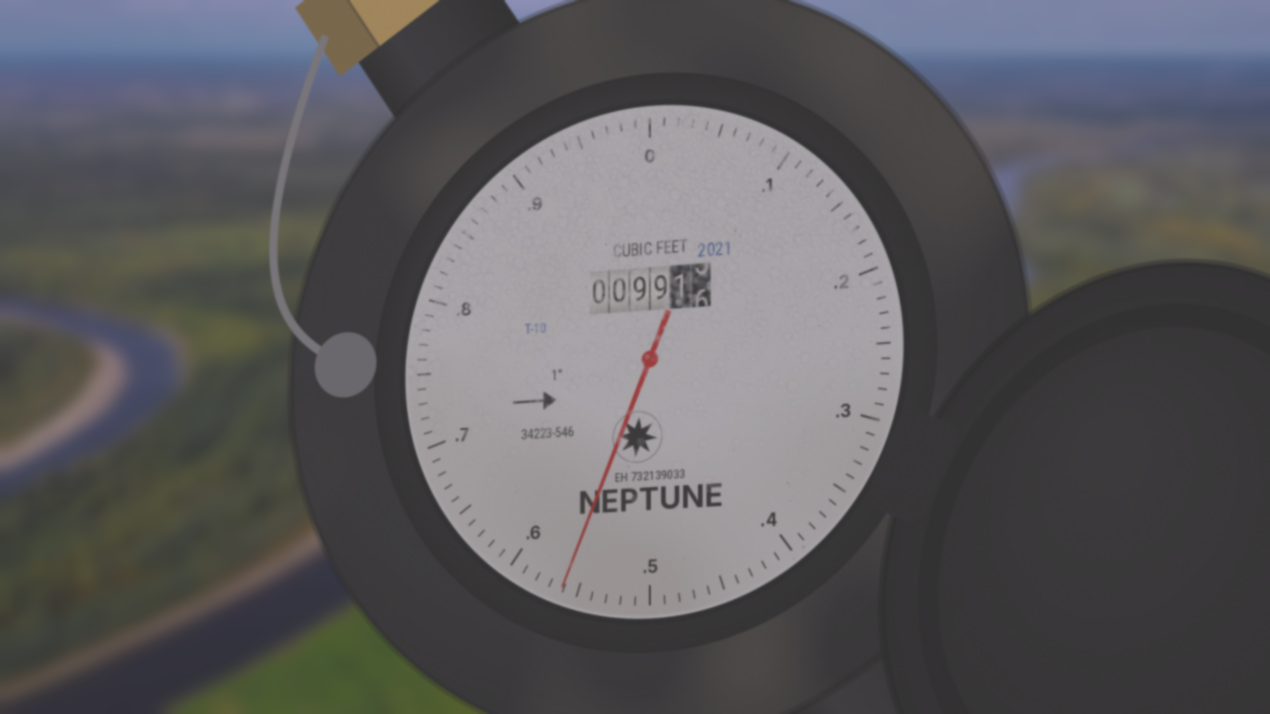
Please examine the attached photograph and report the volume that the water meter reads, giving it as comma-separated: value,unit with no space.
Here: 9915.56,ft³
